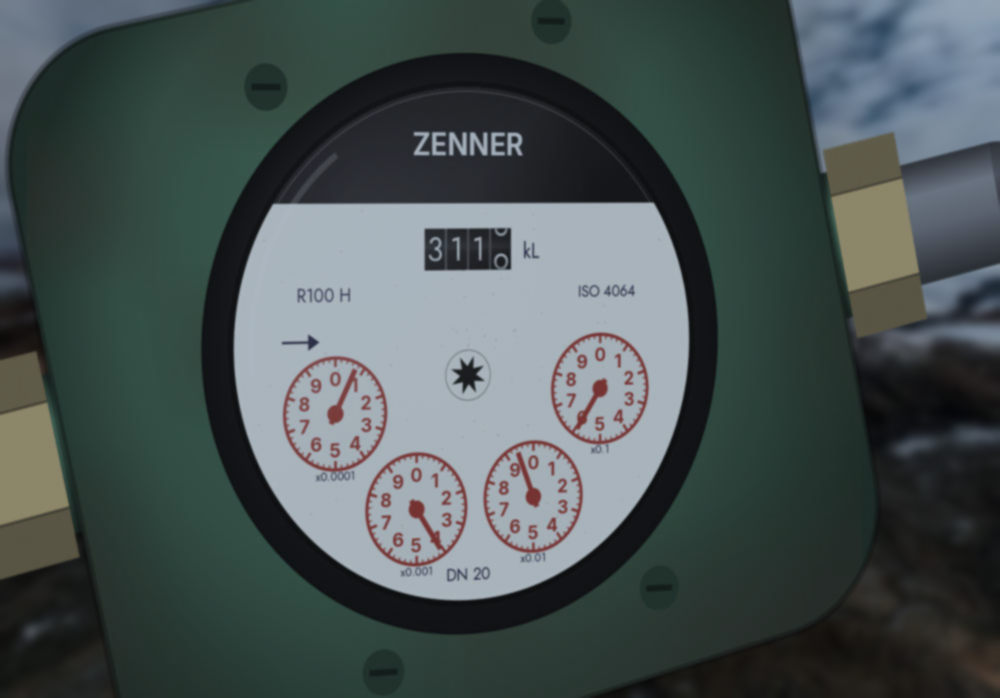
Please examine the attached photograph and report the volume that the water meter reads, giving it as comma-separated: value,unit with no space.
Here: 3118.5940,kL
